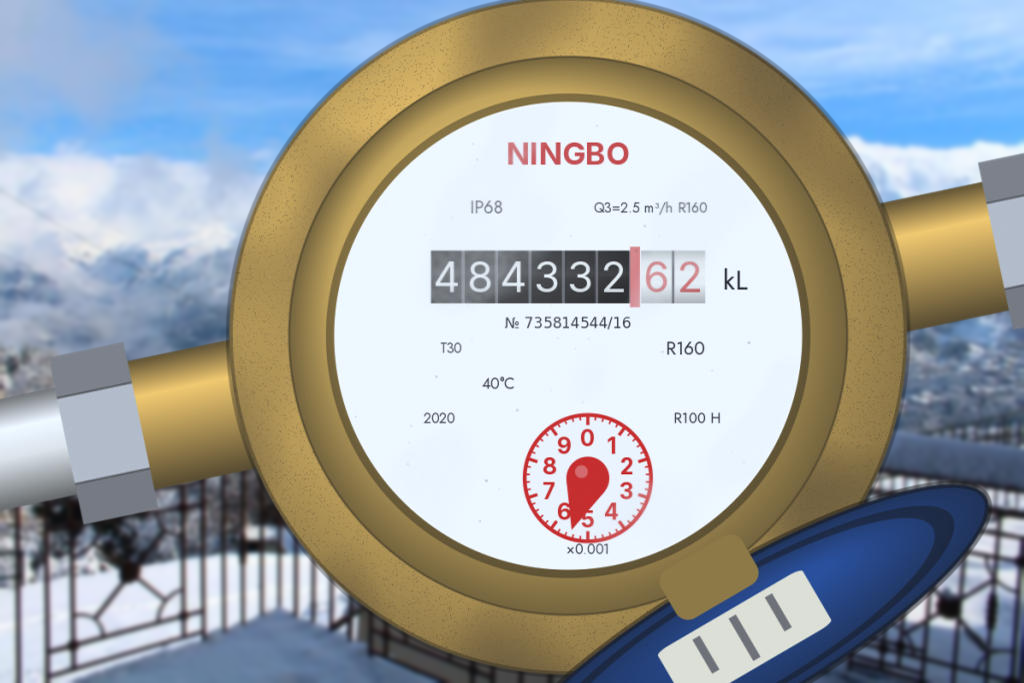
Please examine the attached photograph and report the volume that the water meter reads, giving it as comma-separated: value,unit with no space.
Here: 484332.625,kL
